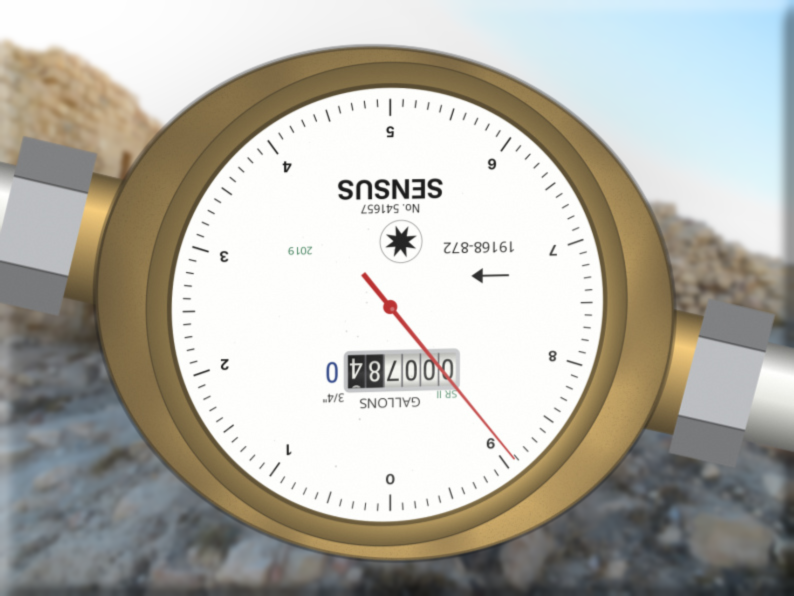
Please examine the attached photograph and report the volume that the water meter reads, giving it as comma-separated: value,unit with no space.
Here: 7838.9,gal
